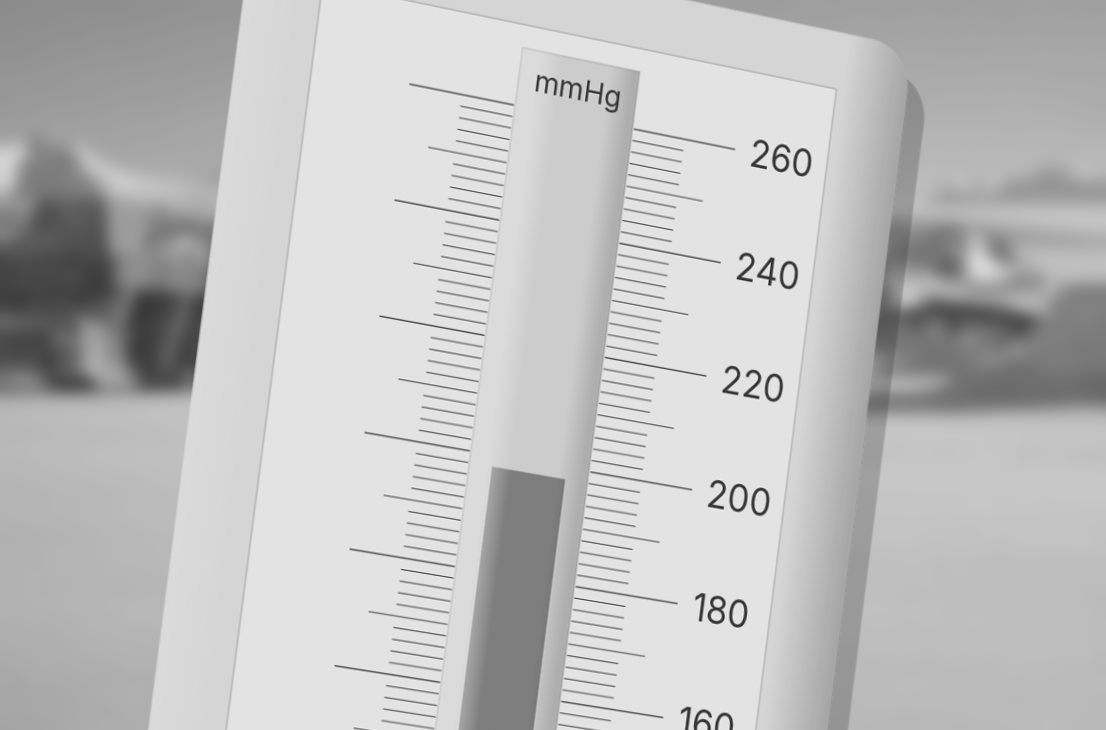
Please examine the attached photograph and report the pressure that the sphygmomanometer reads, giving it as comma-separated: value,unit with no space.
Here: 198,mmHg
